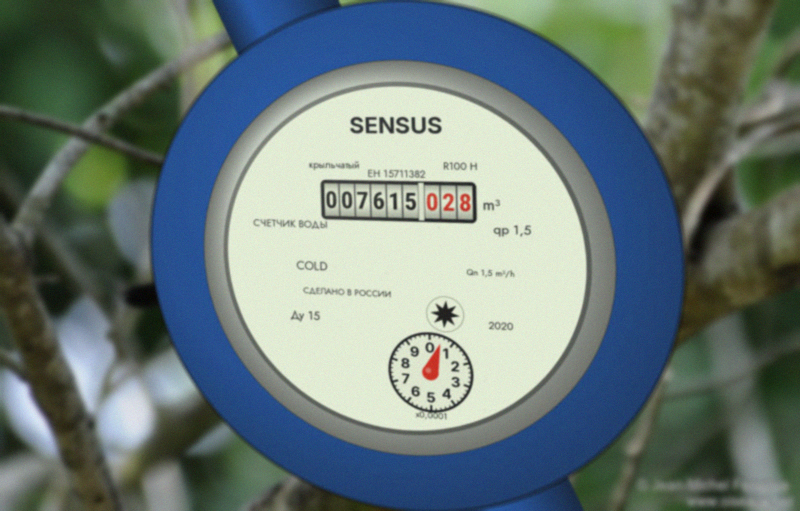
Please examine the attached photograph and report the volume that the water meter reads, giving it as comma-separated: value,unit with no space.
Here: 7615.0280,m³
